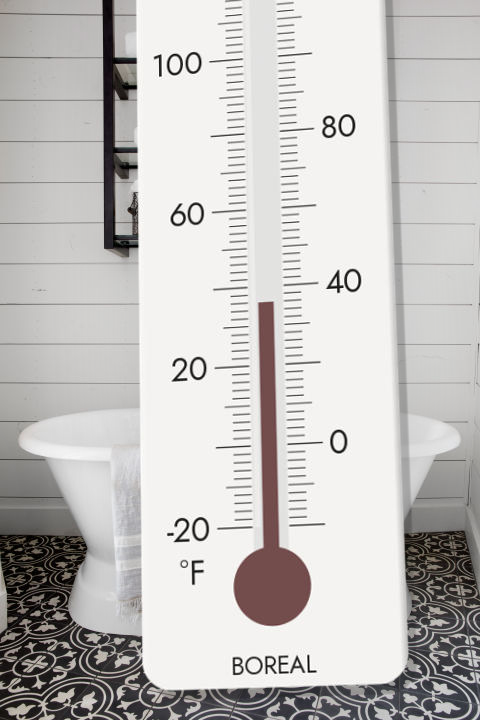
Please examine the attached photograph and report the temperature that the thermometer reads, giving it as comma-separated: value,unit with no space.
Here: 36,°F
